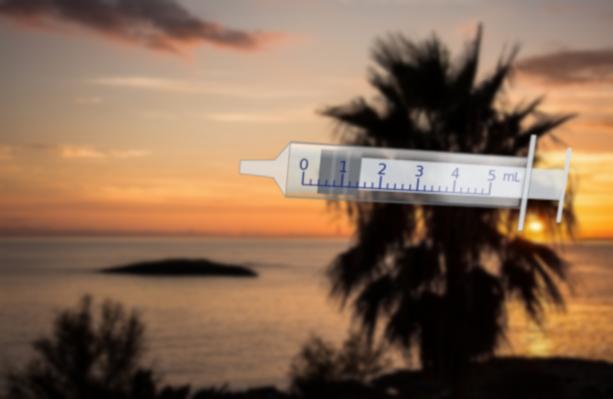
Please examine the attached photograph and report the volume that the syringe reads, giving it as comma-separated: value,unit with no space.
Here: 0.4,mL
